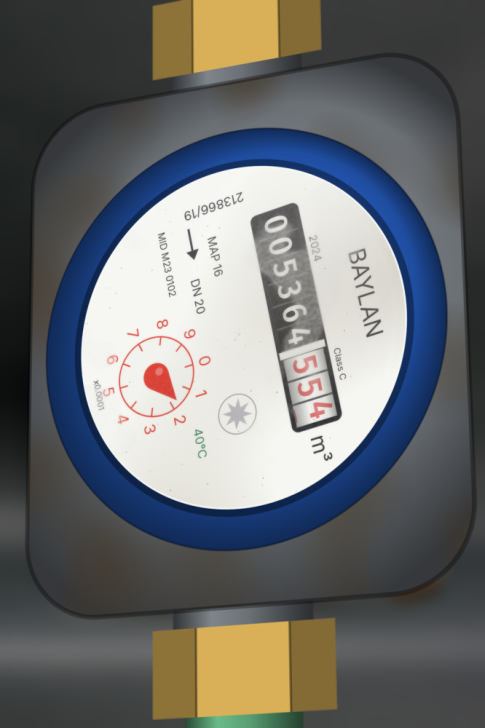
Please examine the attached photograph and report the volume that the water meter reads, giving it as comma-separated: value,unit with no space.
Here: 5364.5541,m³
